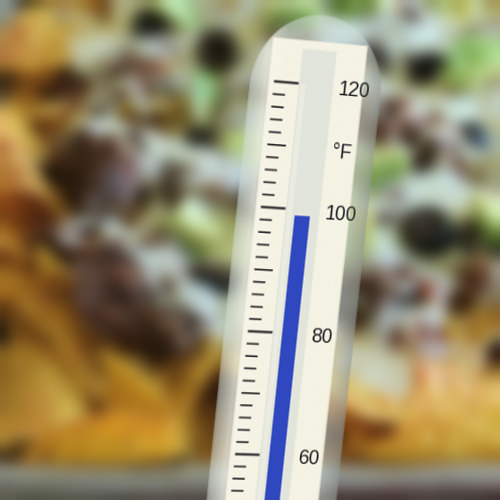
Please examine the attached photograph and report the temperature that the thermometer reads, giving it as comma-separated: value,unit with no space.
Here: 99,°F
